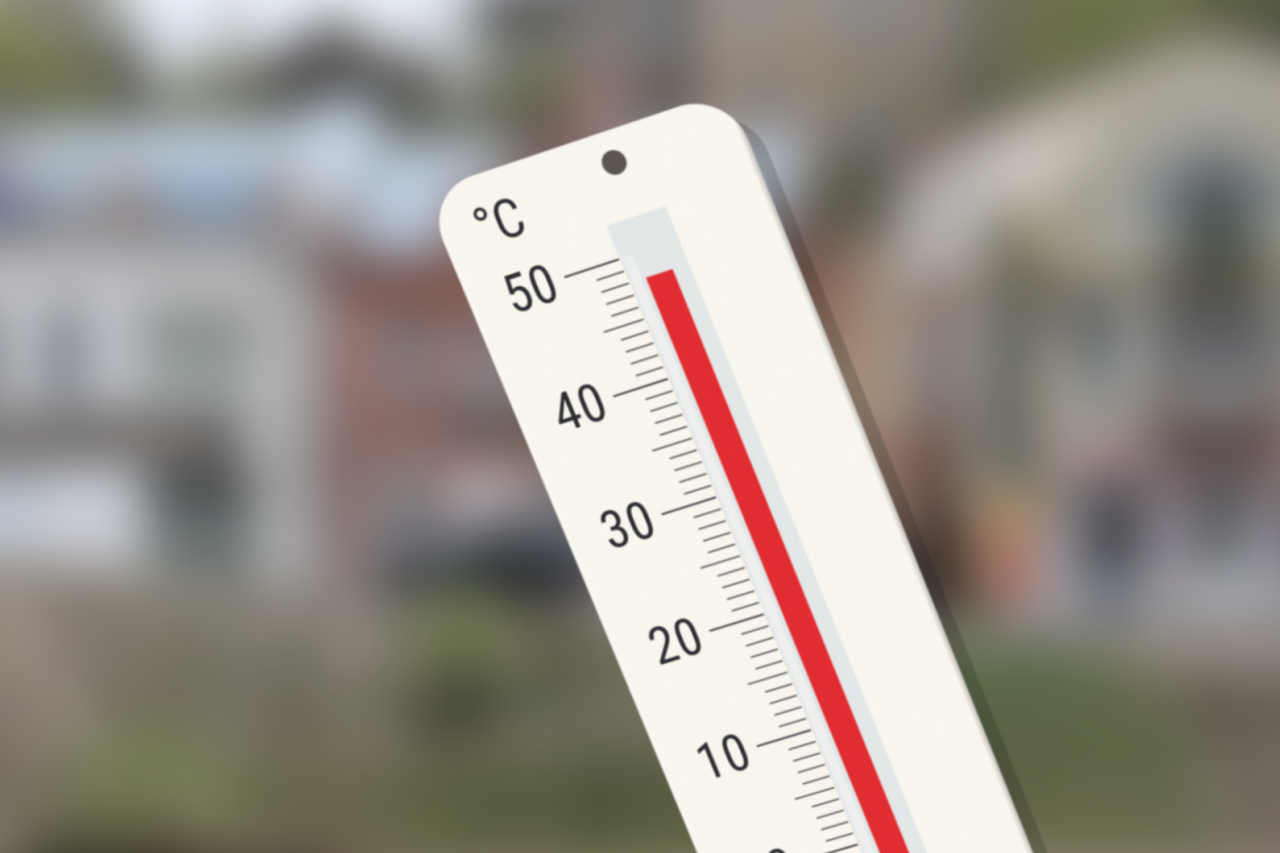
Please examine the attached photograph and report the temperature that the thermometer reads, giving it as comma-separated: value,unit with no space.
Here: 48,°C
